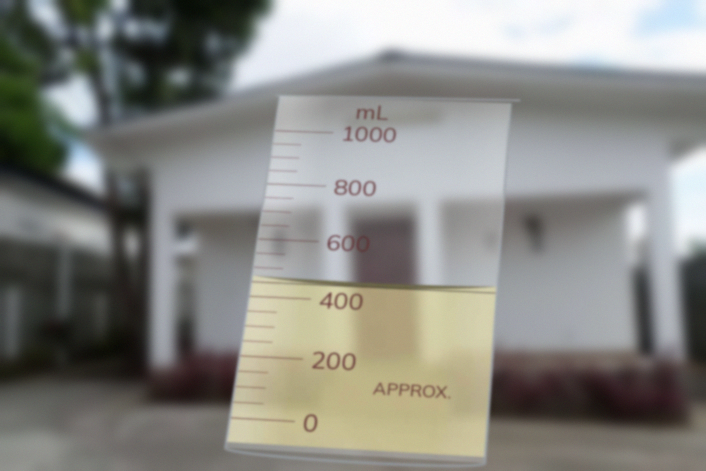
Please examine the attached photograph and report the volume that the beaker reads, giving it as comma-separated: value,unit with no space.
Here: 450,mL
